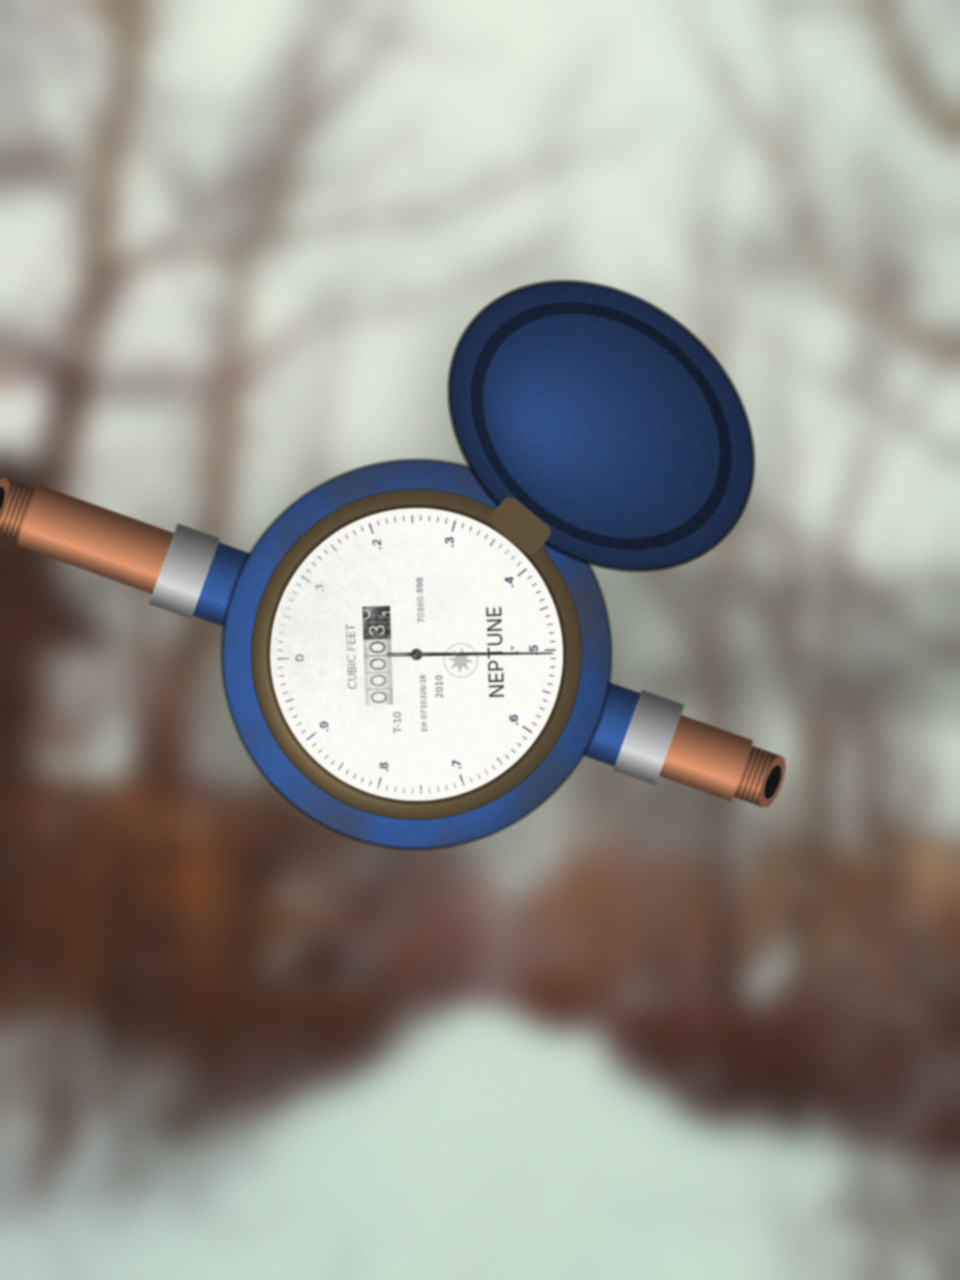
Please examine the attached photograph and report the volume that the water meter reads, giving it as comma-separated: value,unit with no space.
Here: 30.50,ft³
